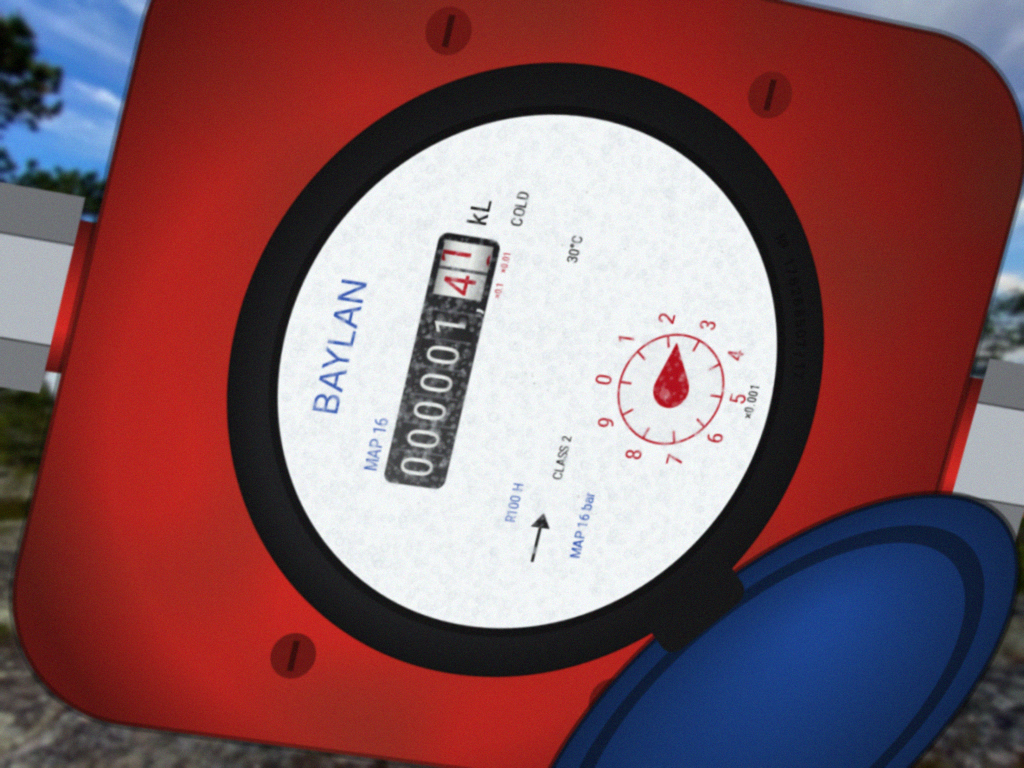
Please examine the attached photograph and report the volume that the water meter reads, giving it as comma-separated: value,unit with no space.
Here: 1.412,kL
